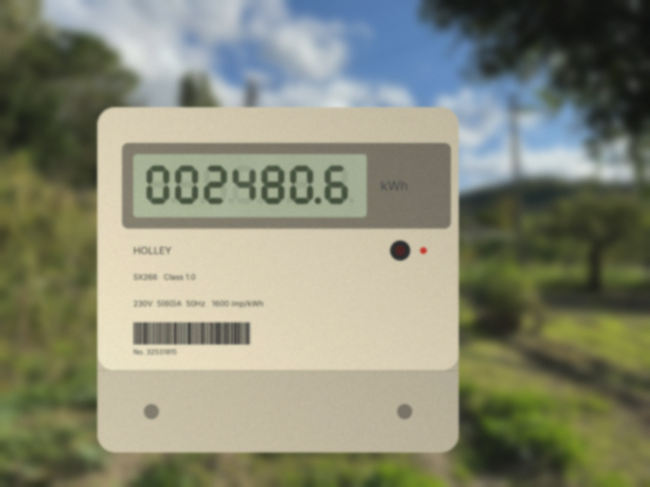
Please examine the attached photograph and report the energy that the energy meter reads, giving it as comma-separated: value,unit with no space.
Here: 2480.6,kWh
